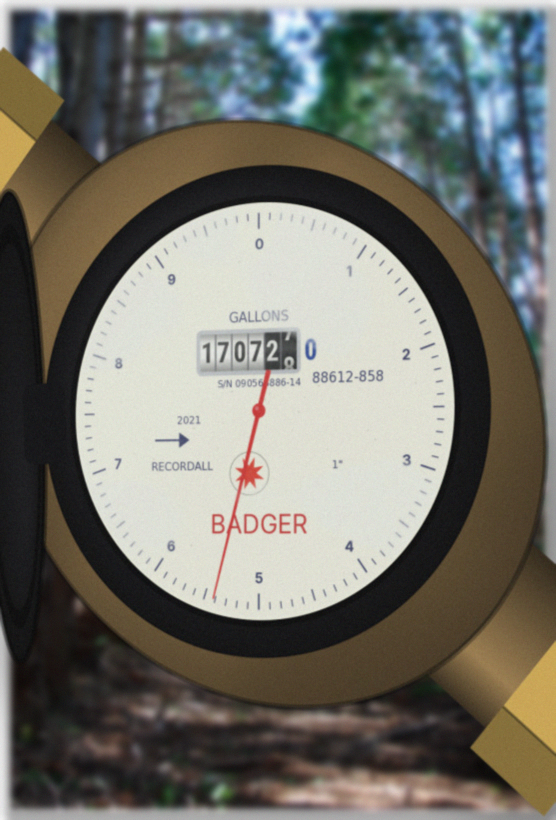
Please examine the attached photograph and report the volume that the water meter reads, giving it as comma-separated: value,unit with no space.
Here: 1707275.4,gal
